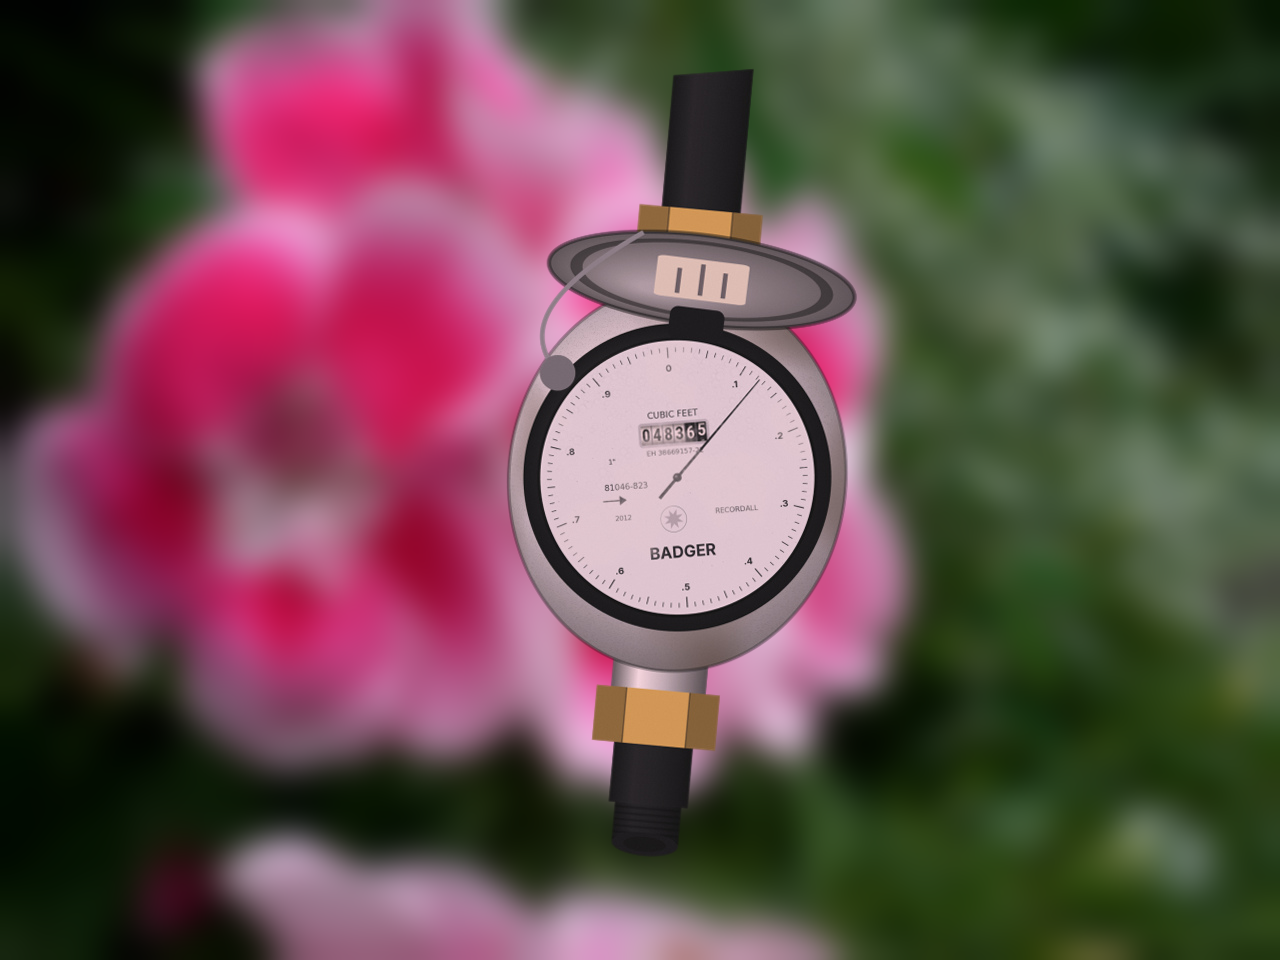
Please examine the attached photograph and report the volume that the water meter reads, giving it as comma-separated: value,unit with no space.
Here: 48365.12,ft³
